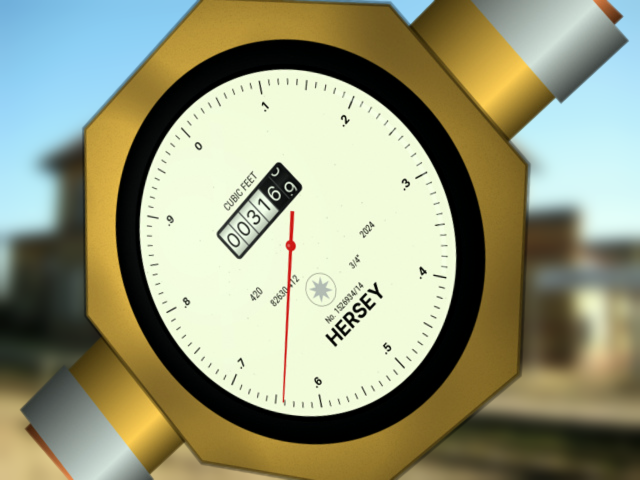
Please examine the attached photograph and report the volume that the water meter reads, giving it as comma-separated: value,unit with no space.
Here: 3168.64,ft³
